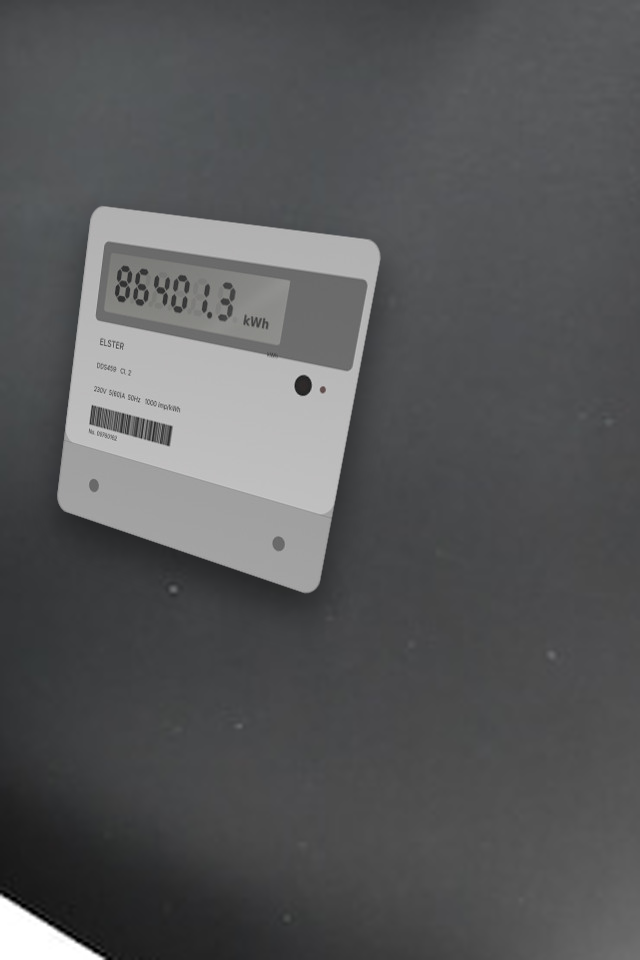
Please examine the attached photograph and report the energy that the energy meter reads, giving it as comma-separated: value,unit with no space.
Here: 86401.3,kWh
